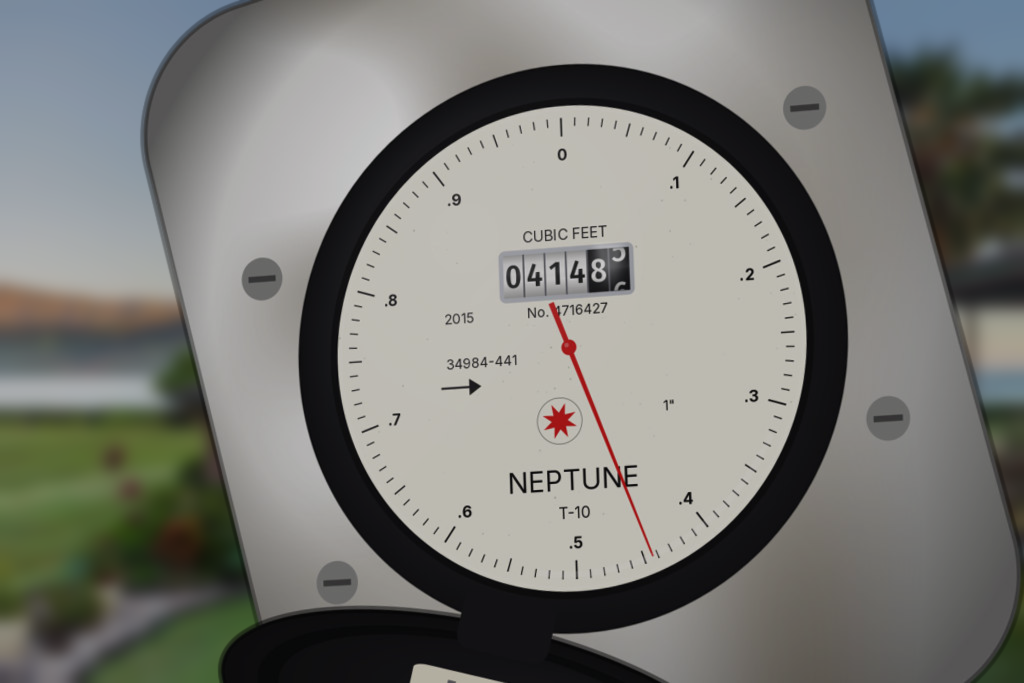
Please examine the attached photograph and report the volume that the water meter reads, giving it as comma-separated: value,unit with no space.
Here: 41485.44,ft³
